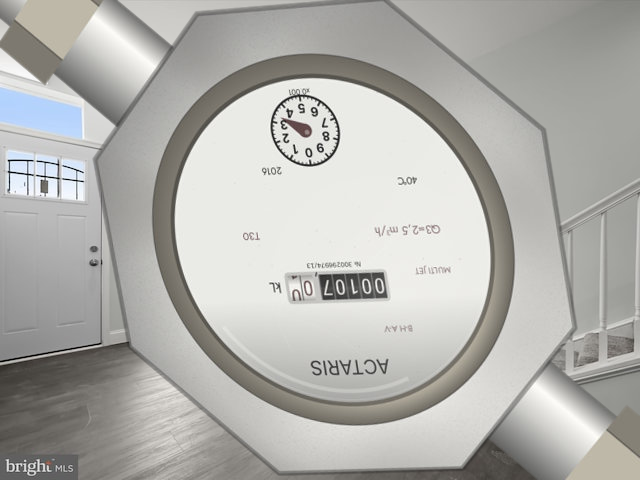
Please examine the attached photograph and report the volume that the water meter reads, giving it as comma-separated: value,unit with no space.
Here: 107.003,kL
